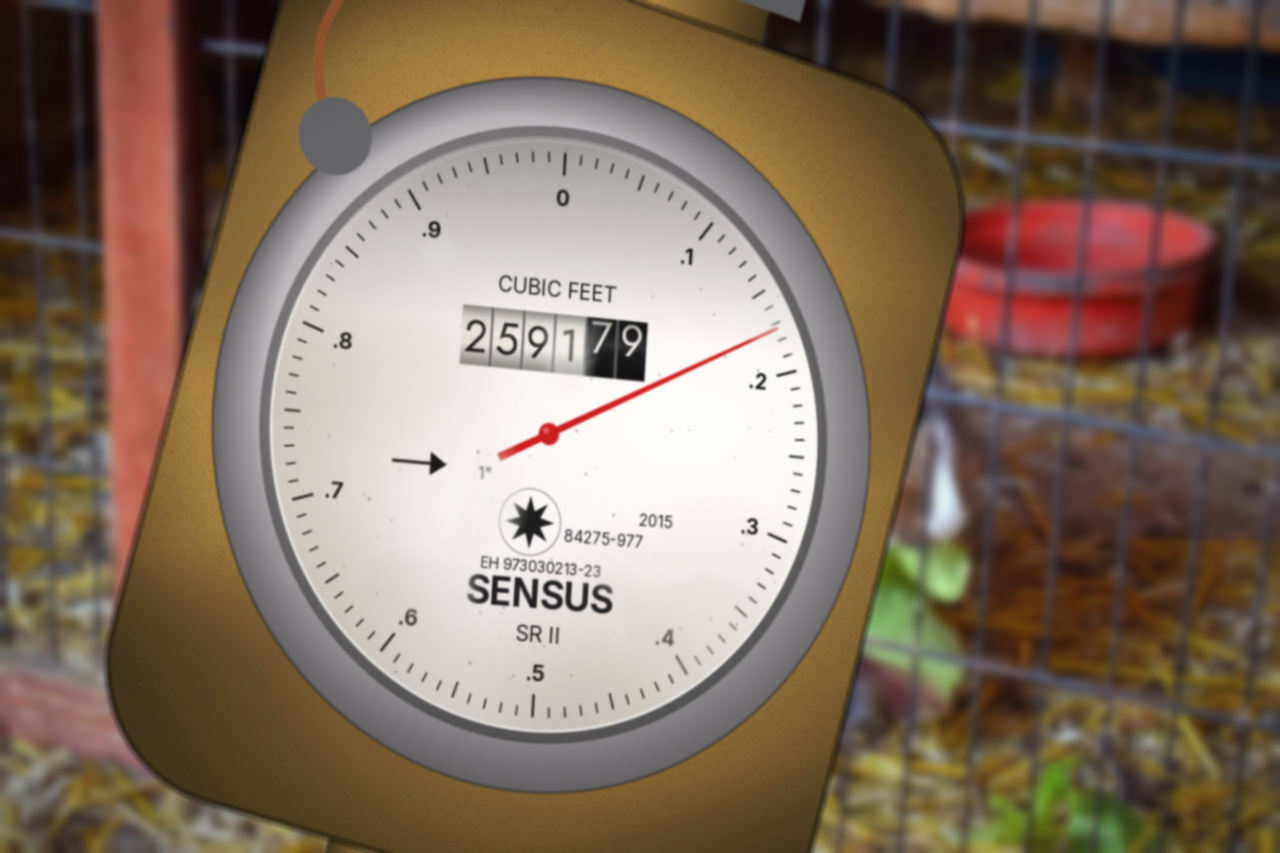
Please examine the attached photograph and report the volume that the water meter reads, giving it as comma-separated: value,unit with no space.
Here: 259179.17,ft³
